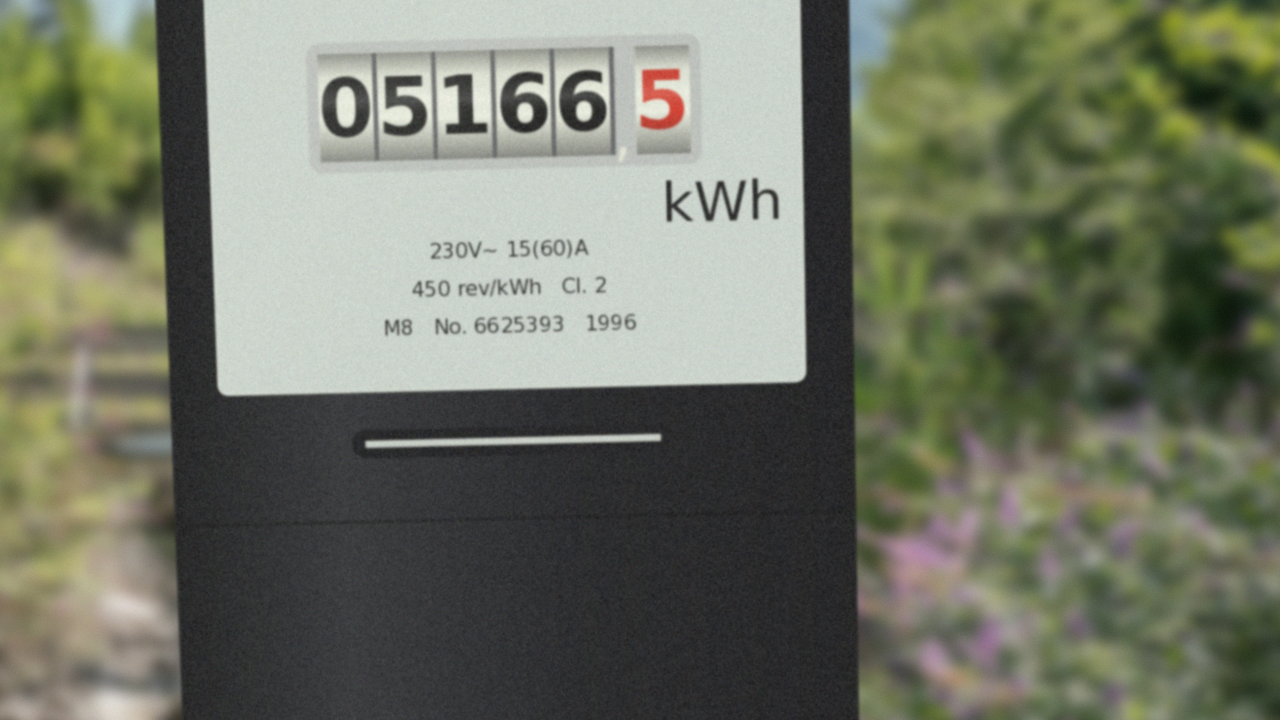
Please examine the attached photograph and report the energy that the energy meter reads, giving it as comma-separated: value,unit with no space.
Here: 5166.5,kWh
